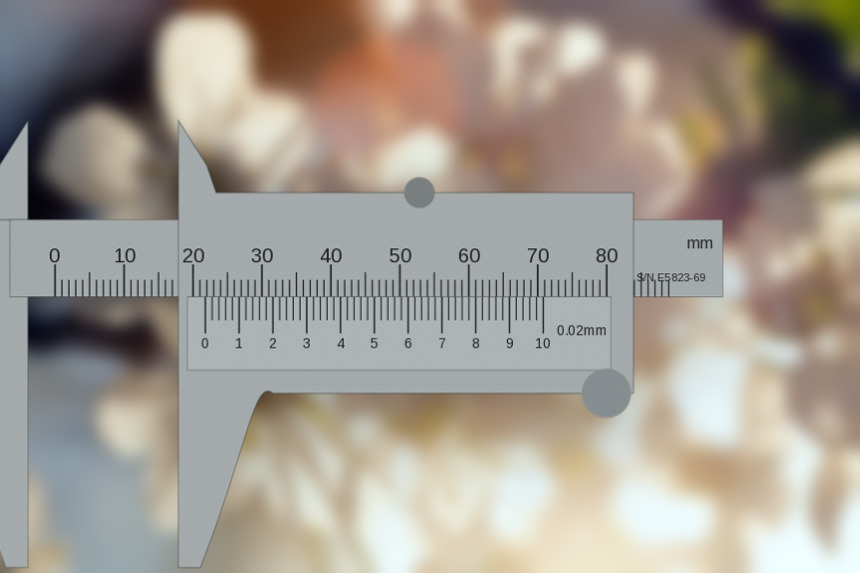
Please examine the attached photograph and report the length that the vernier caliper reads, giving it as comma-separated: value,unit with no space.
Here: 21.8,mm
